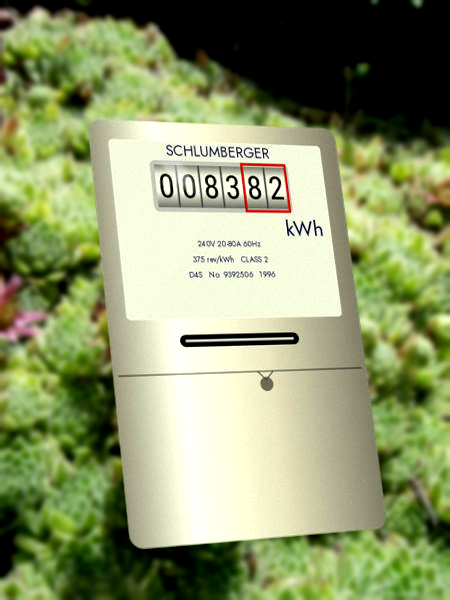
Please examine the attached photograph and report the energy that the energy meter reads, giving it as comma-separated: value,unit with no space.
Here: 83.82,kWh
